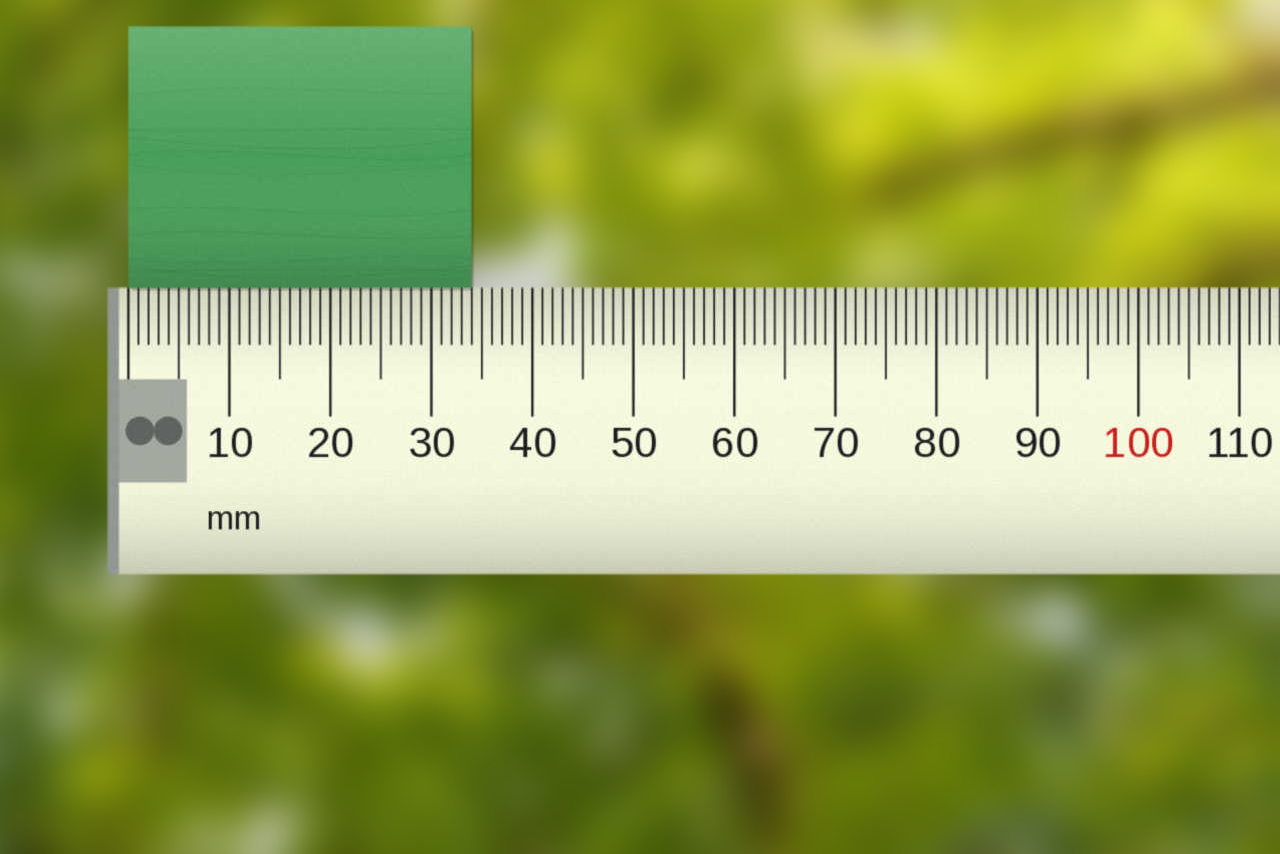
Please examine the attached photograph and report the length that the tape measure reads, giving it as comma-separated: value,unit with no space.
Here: 34,mm
